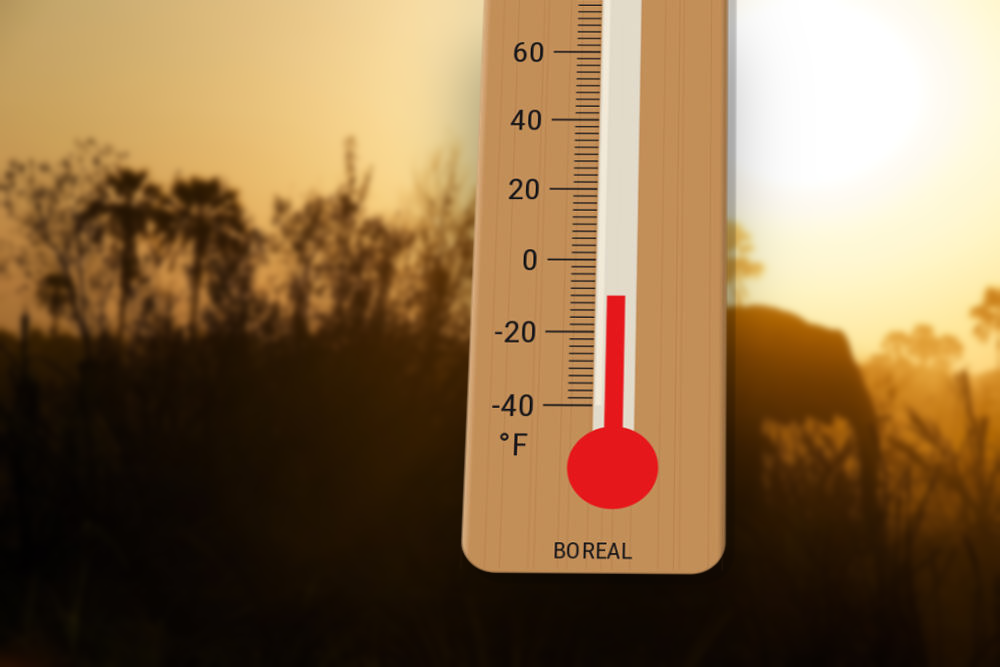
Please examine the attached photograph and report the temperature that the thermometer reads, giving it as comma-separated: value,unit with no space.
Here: -10,°F
